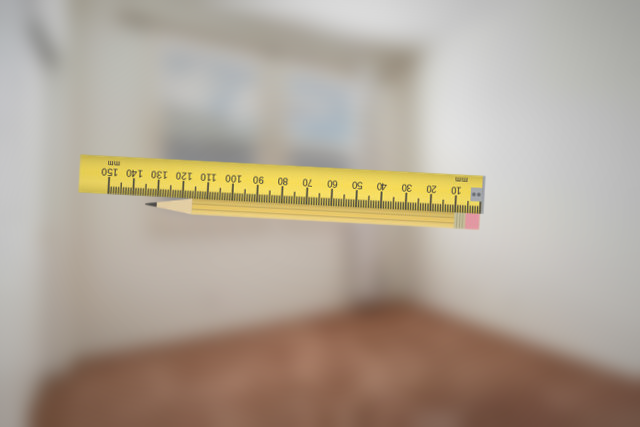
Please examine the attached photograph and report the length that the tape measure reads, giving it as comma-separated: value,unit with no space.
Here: 135,mm
